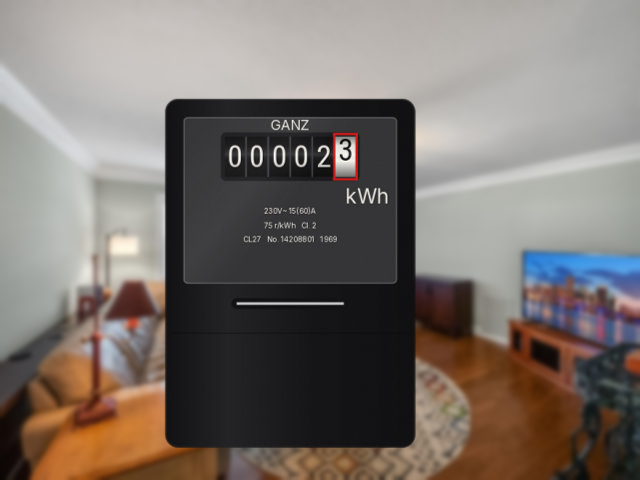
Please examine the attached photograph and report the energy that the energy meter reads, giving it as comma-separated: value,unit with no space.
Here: 2.3,kWh
